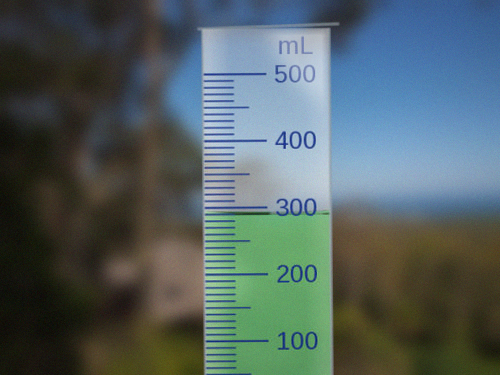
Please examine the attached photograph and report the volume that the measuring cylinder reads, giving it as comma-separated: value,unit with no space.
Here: 290,mL
